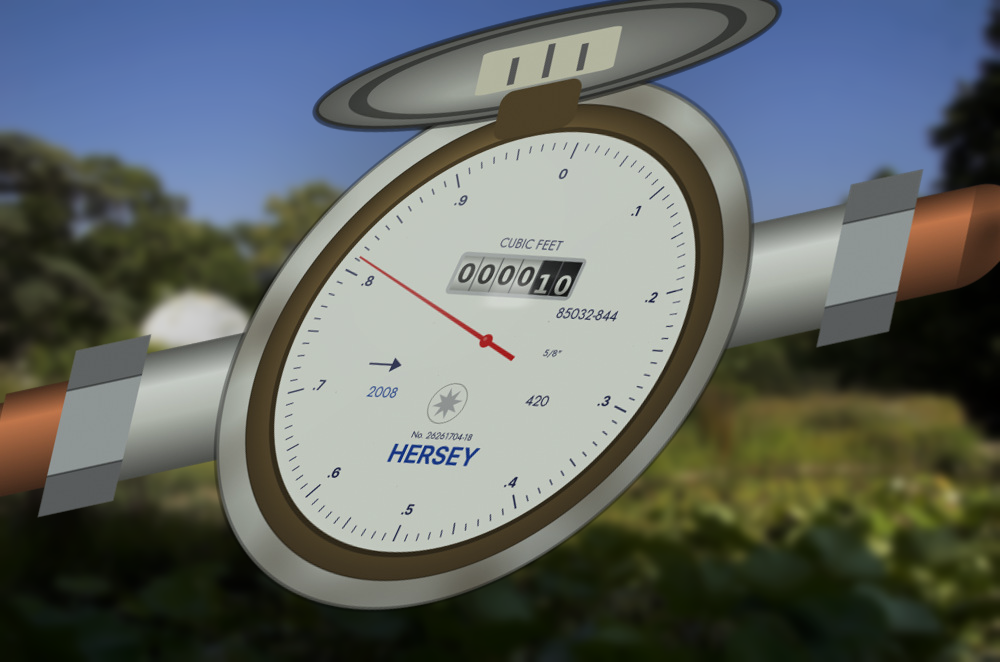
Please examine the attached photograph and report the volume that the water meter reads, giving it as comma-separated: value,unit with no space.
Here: 9.81,ft³
